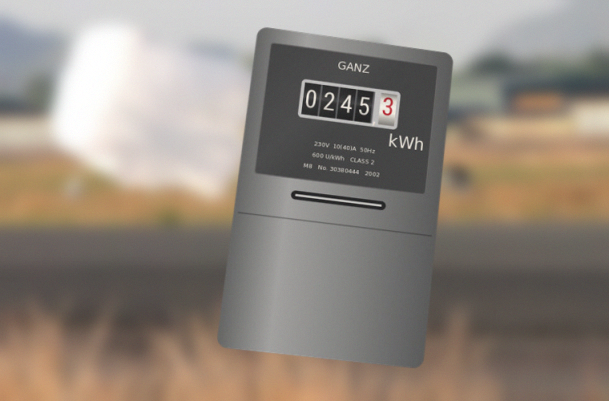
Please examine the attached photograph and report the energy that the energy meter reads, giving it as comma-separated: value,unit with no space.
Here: 245.3,kWh
